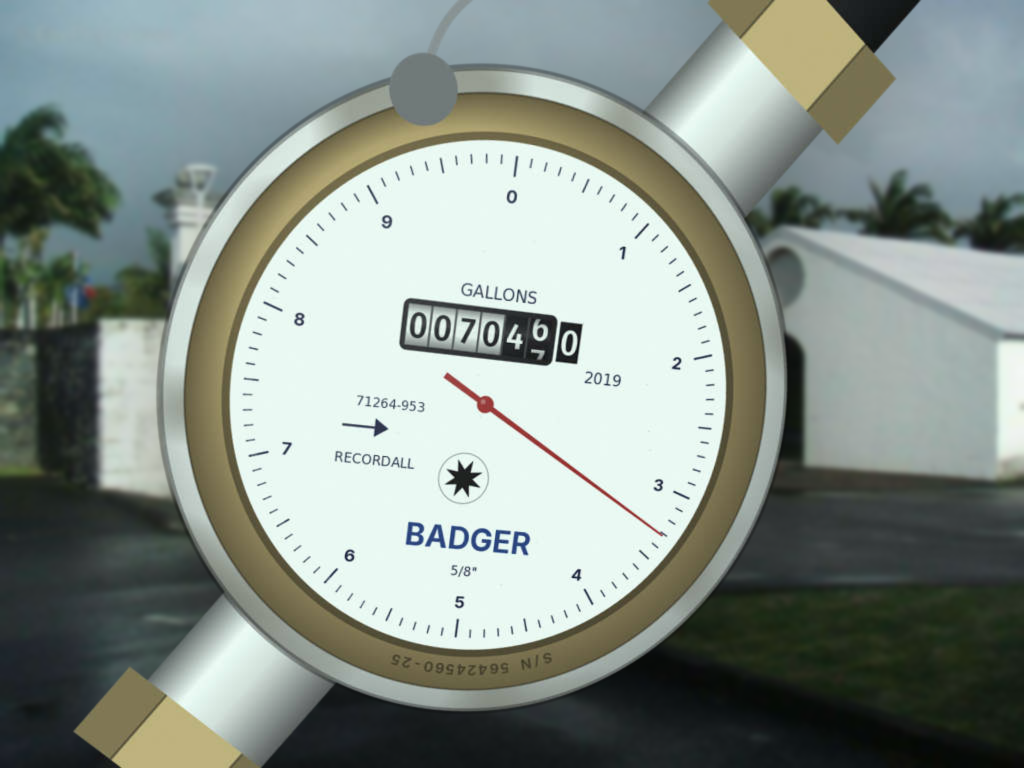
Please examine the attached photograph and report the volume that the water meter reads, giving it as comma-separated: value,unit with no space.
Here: 70463.3,gal
